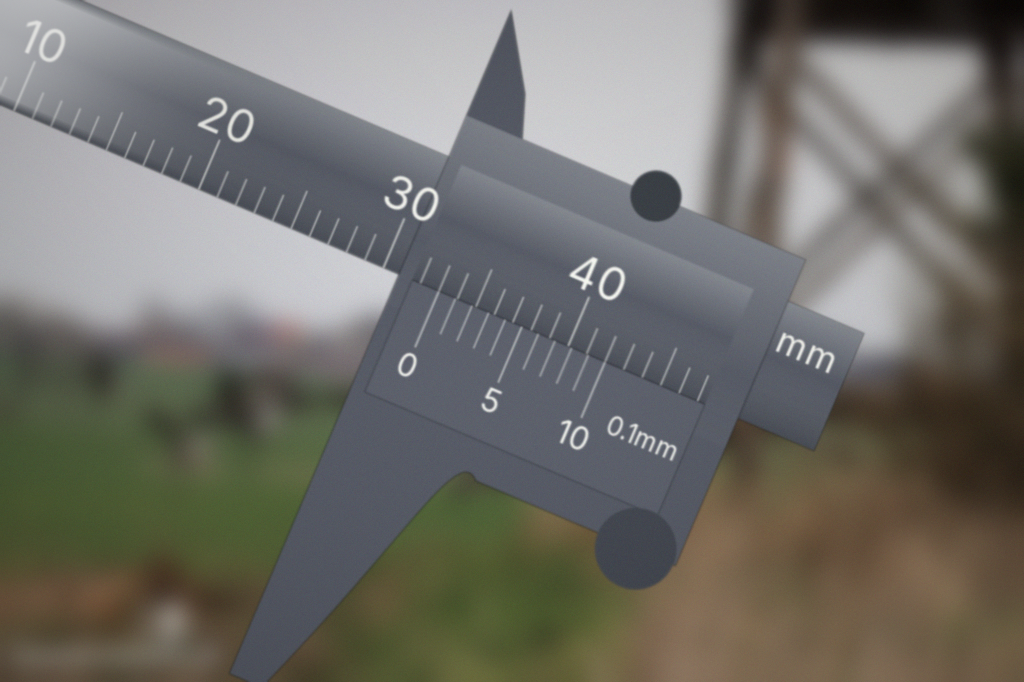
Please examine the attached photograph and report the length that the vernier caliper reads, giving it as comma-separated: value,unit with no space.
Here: 33.0,mm
